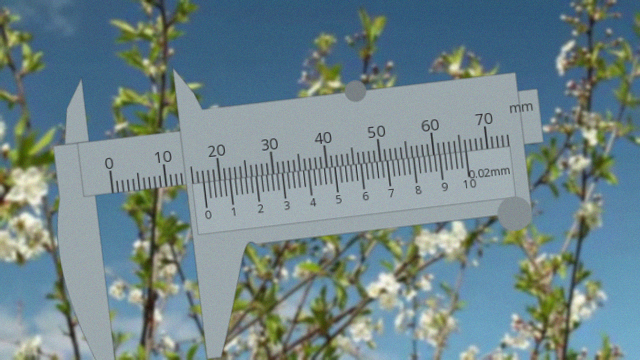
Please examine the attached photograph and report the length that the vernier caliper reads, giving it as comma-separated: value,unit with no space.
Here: 17.0,mm
